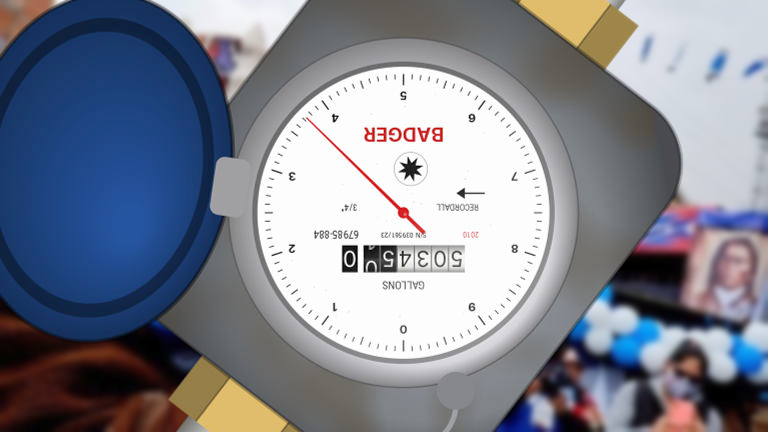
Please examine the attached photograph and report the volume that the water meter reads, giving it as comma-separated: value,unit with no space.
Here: 5034503.7,gal
